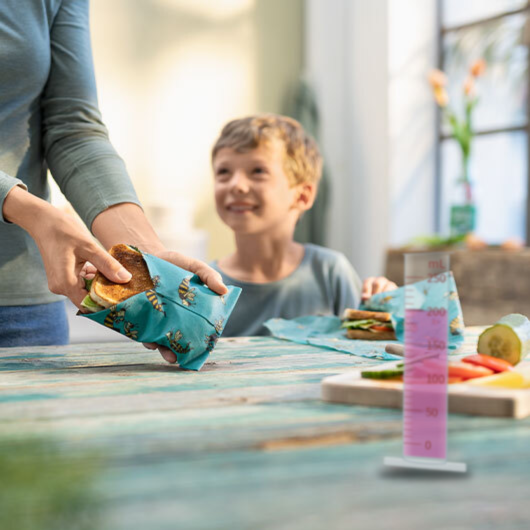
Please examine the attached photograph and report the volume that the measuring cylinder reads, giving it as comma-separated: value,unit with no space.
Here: 200,mL
